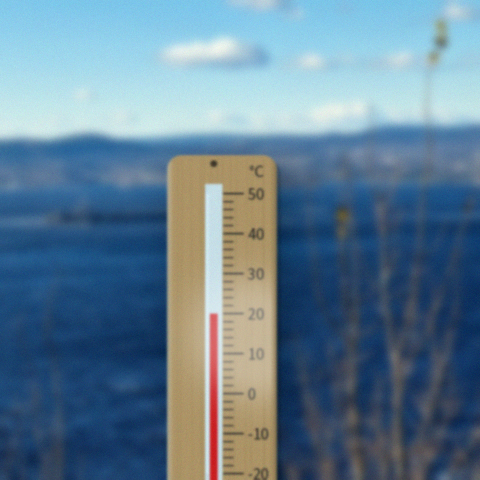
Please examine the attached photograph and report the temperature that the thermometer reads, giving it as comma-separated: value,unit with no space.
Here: 20,°C
